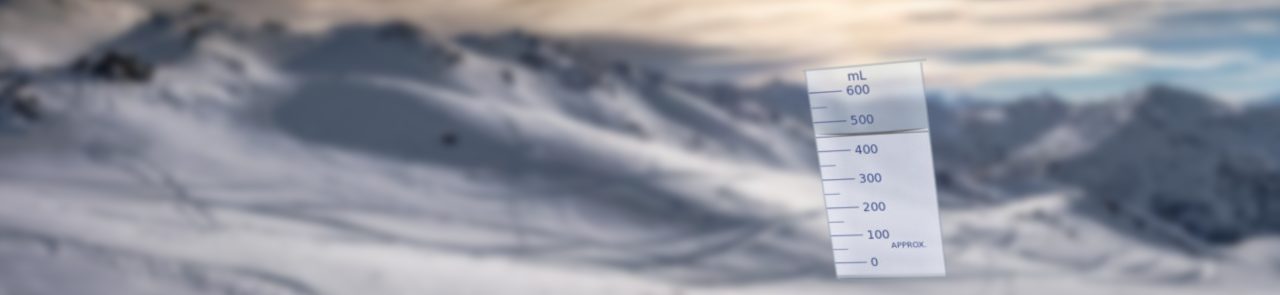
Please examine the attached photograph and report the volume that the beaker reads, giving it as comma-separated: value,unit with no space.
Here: 450,mL
